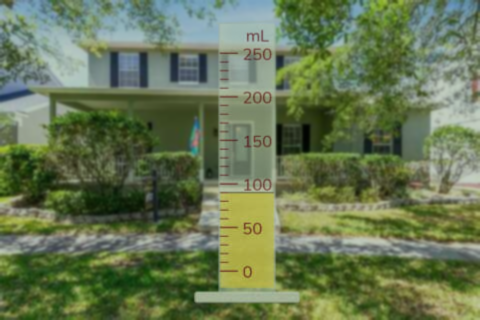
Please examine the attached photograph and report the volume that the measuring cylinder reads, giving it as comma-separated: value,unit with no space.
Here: 90,mL
